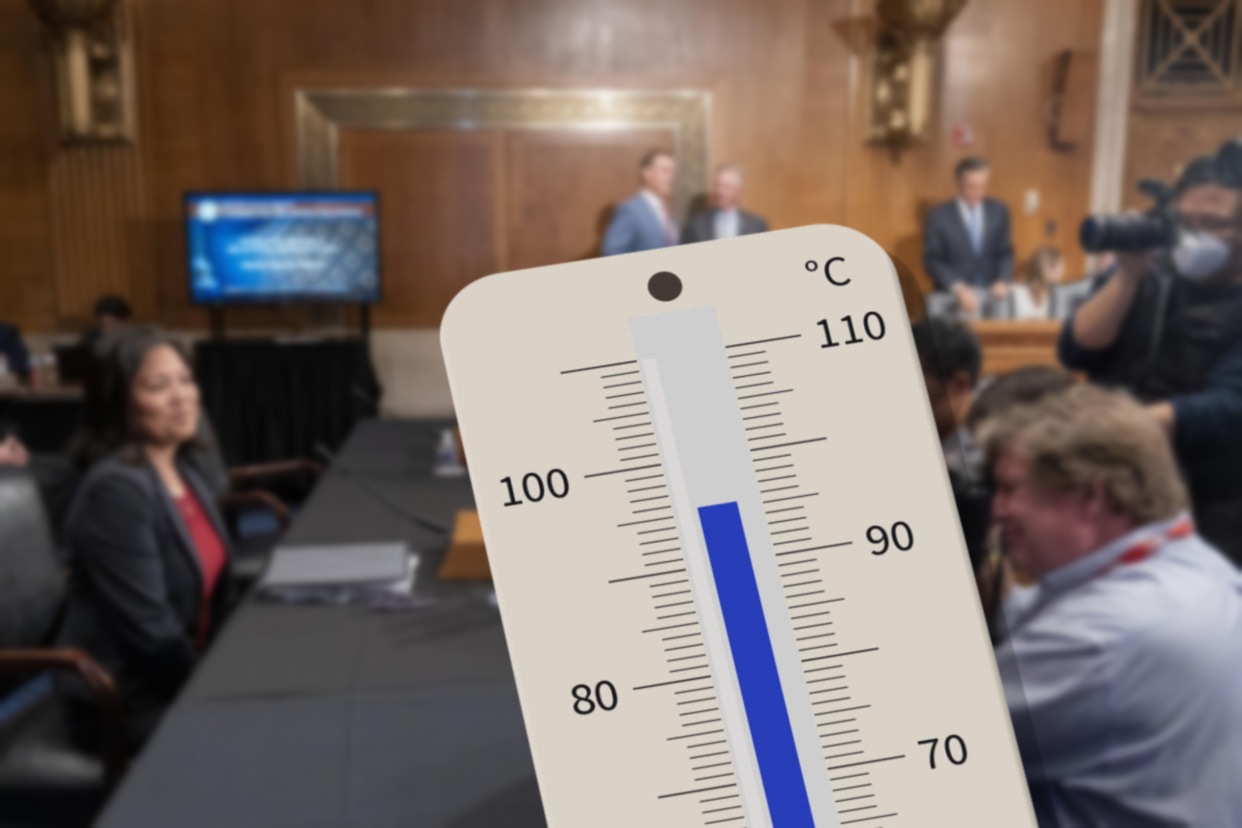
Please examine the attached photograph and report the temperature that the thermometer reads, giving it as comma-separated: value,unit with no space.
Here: 95.5,°C
